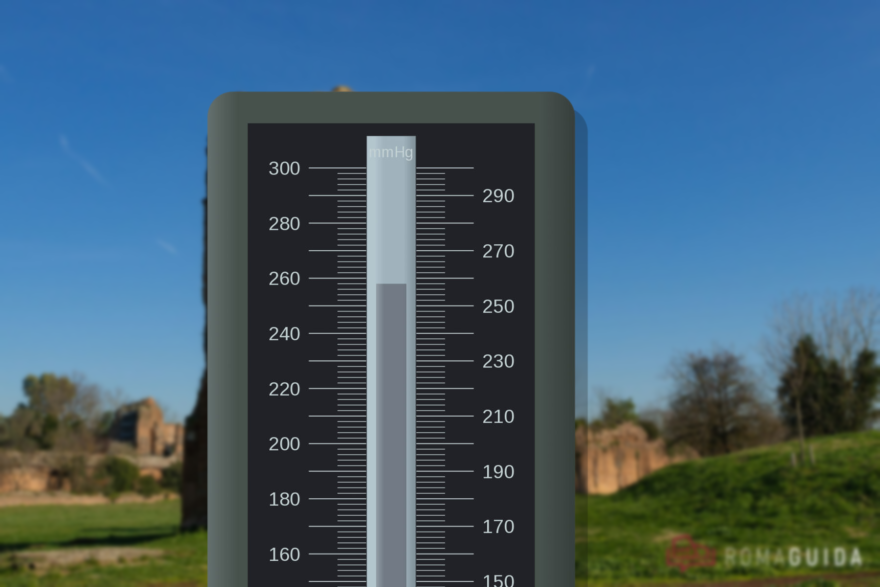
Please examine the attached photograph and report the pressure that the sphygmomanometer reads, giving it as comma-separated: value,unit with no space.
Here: 258,mmHg
